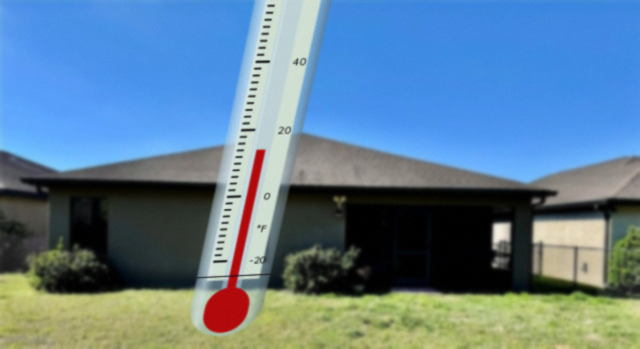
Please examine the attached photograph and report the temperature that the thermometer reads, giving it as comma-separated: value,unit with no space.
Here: 14,°F
